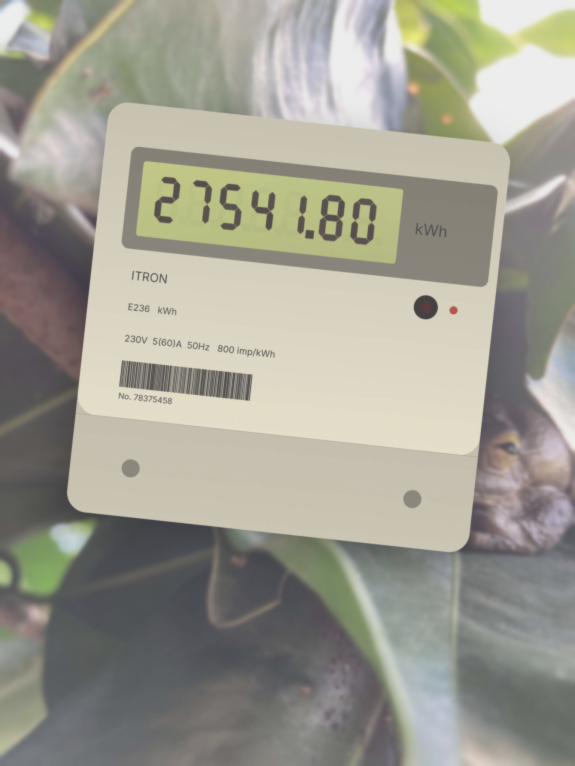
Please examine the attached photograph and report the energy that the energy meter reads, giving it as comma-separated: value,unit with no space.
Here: 27541.80,kWh
